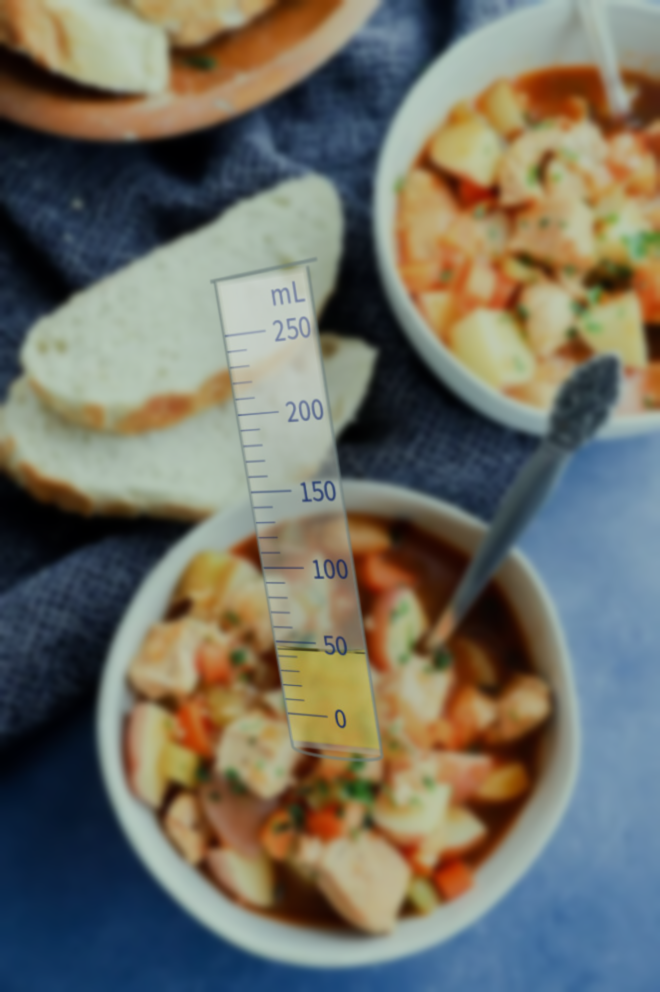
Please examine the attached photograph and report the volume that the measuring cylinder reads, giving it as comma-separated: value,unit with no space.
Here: 45,mL
